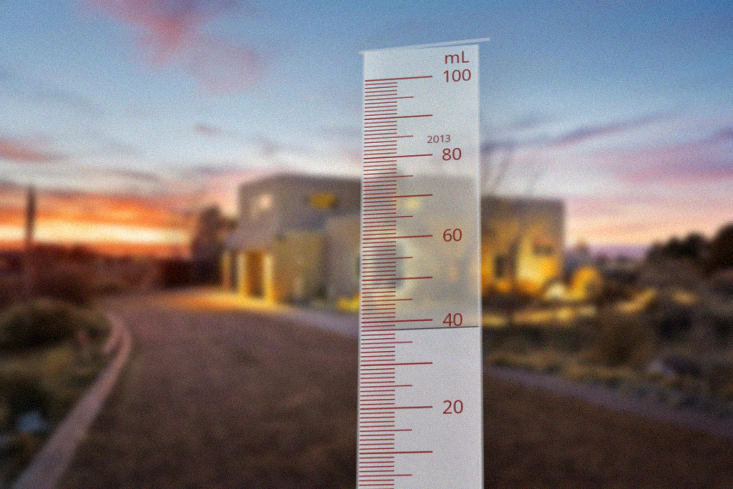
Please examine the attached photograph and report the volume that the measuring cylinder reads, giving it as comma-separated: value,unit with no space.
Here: 38,mL
